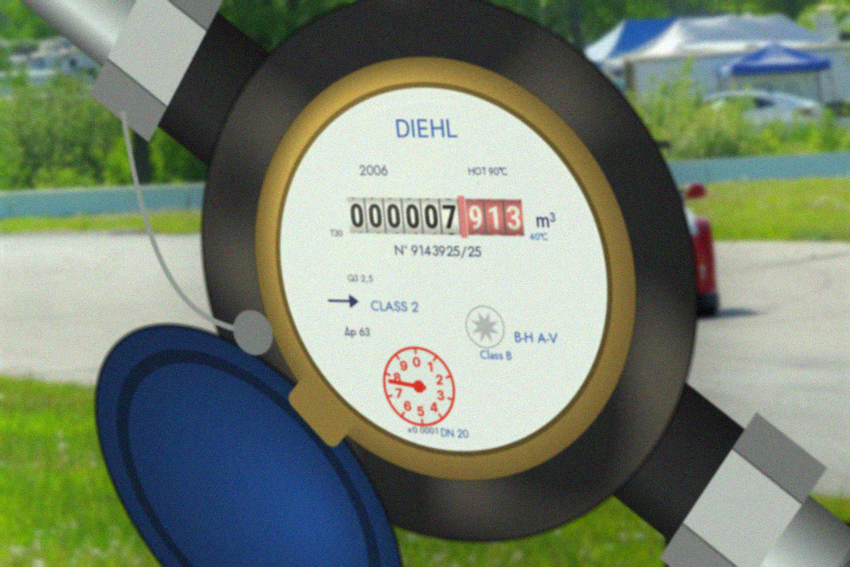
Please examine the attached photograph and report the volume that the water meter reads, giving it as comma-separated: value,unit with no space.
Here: 7.9137,m³
